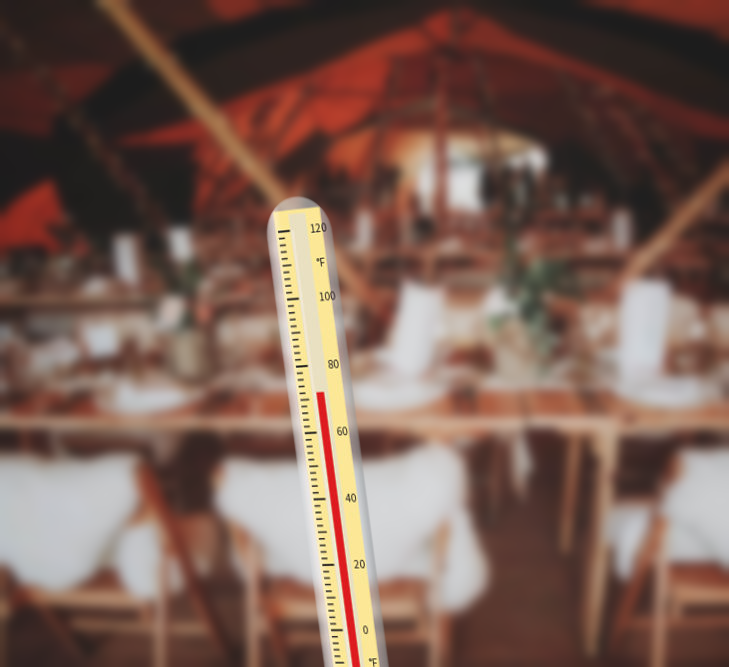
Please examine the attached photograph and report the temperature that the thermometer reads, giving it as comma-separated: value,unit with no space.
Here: 72,°F
